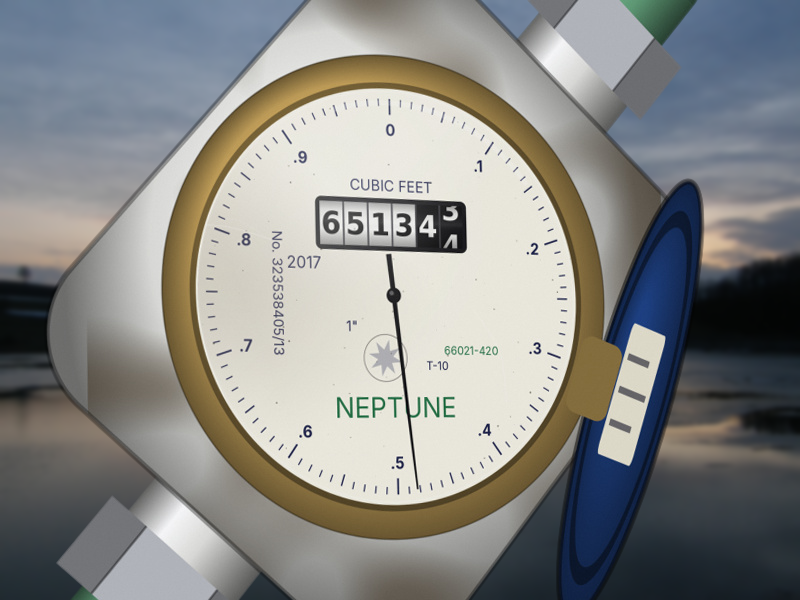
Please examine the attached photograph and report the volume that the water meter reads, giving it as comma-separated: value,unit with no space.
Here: 651343.48,ft³
